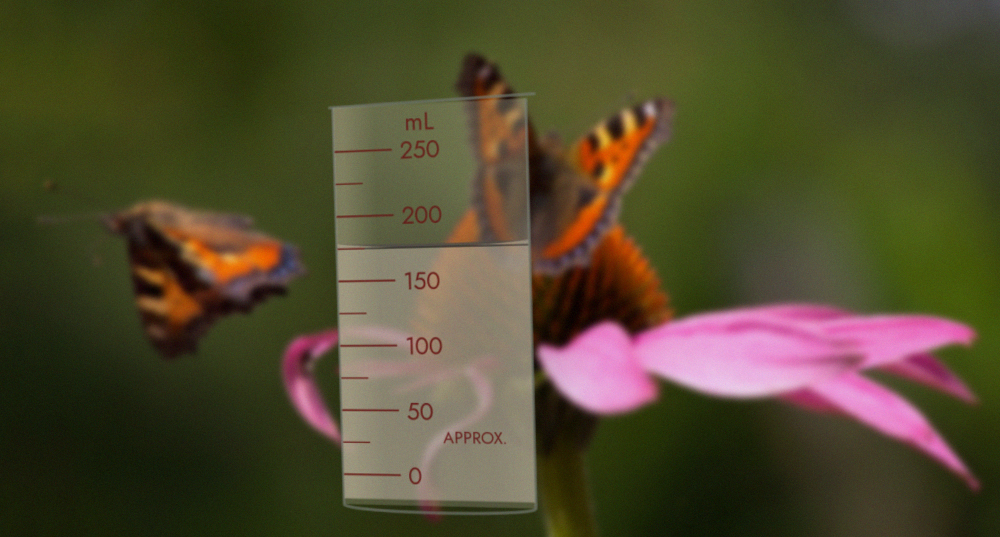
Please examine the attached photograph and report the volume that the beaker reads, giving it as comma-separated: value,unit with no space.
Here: 175,mL
